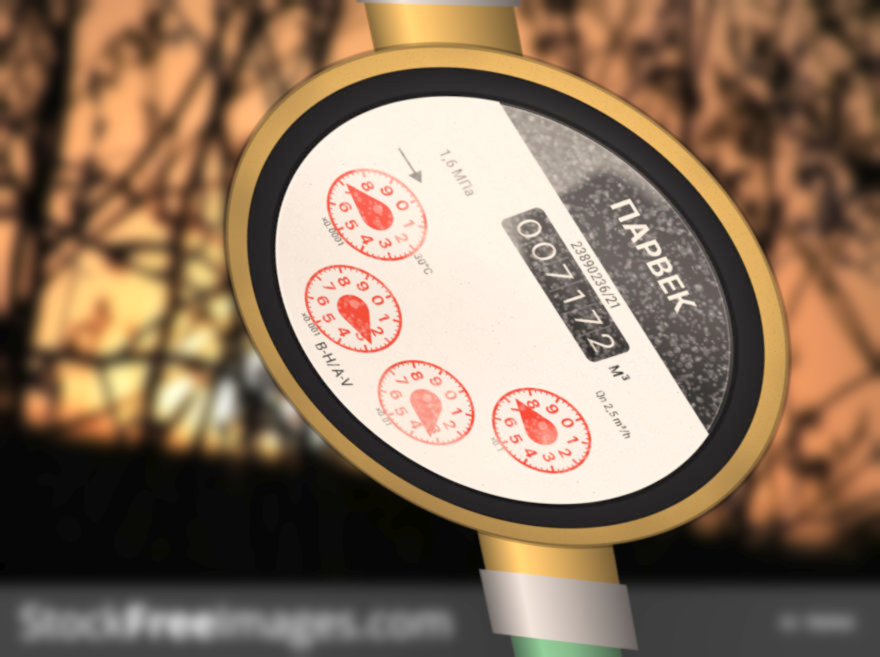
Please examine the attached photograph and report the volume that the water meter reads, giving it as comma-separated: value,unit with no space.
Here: 7172.7327,m³
